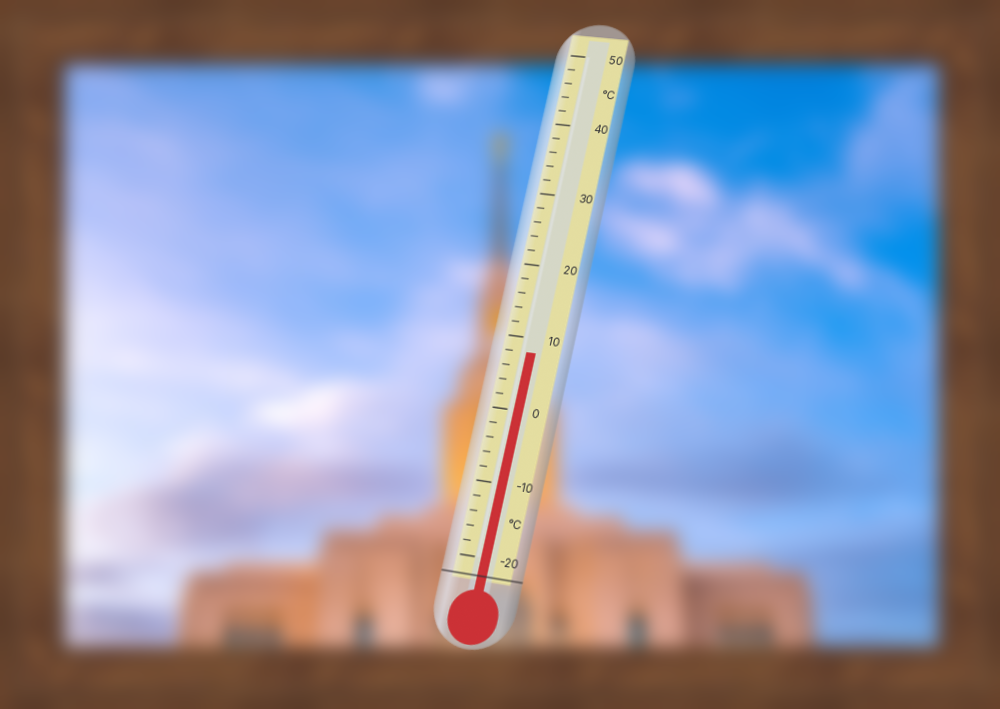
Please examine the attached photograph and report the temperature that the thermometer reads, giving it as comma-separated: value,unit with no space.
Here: 8,°C
